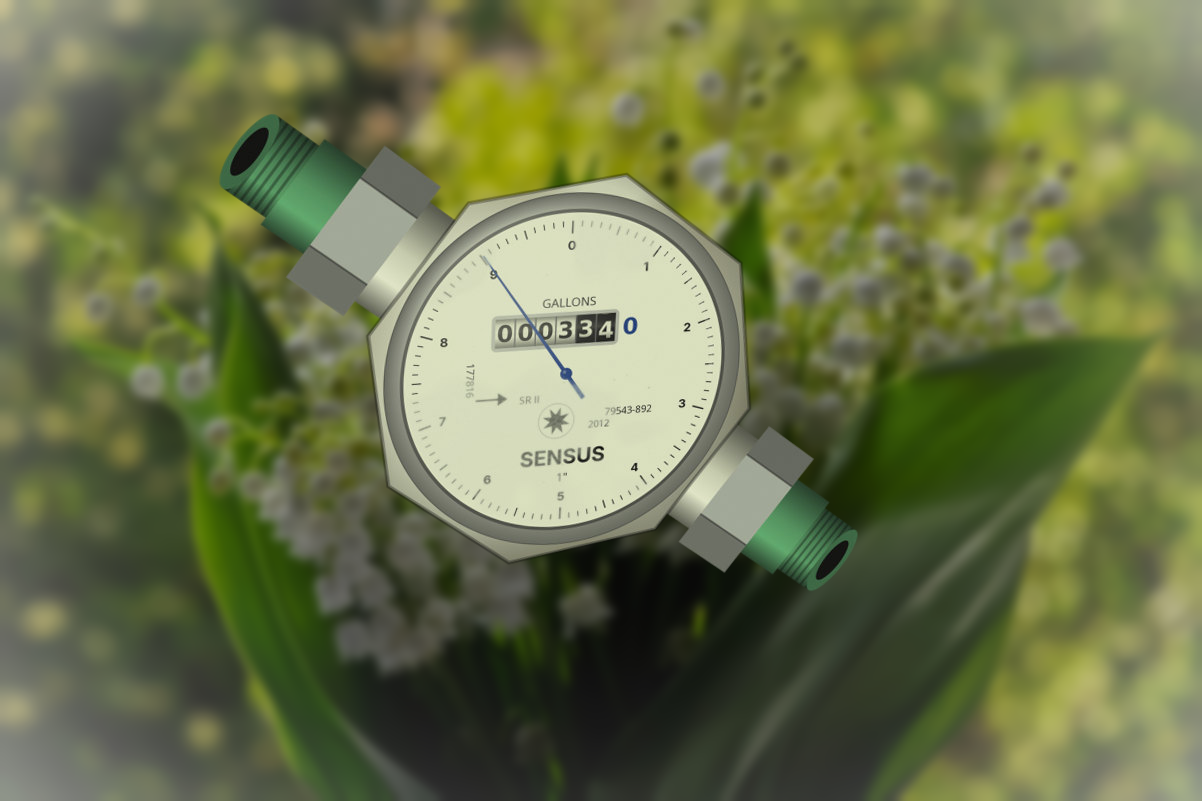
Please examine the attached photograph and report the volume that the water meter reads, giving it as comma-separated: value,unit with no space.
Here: 3339.0,gal
